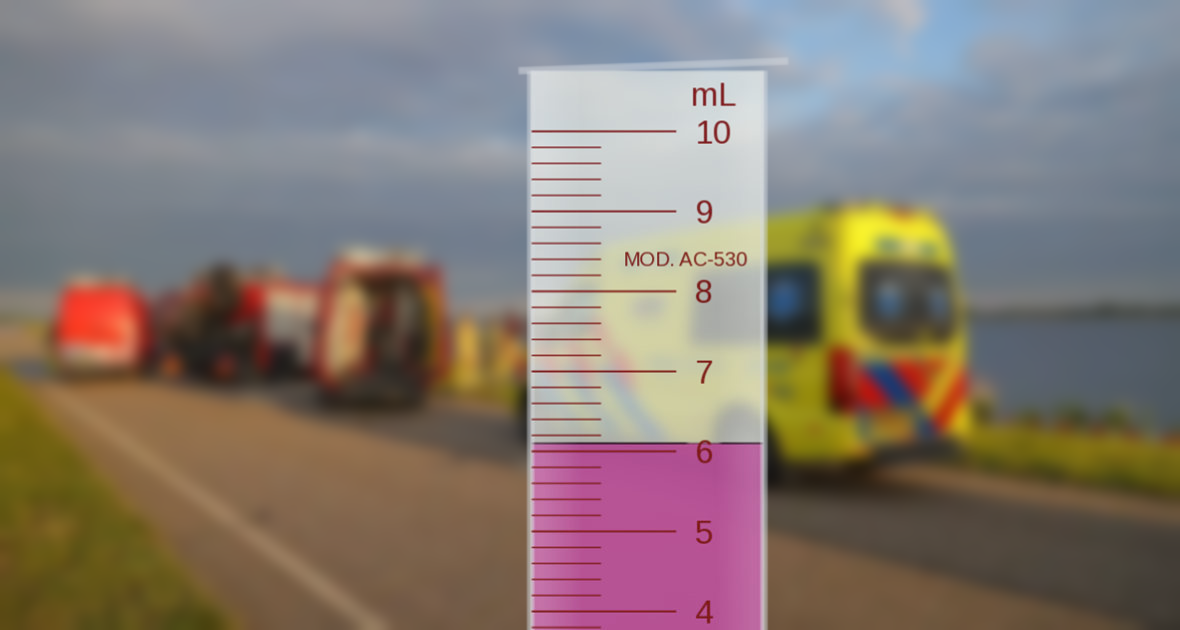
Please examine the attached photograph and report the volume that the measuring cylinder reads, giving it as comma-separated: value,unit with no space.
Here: 6.1,mL
